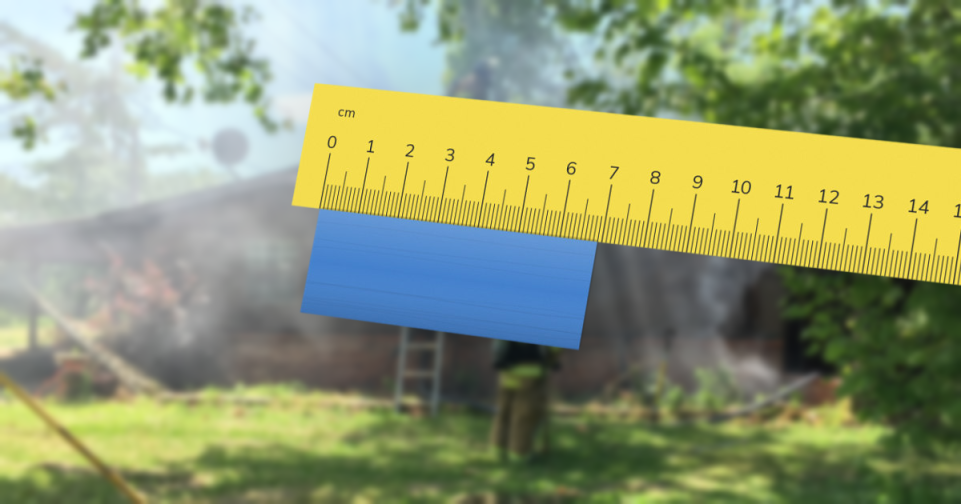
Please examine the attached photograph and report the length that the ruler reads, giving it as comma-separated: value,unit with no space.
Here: 6.9,cm
